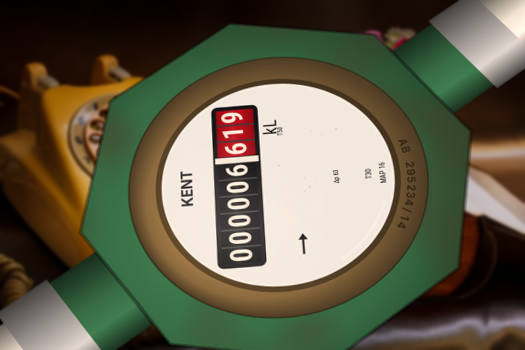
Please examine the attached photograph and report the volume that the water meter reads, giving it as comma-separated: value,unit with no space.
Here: 6.619,kL
